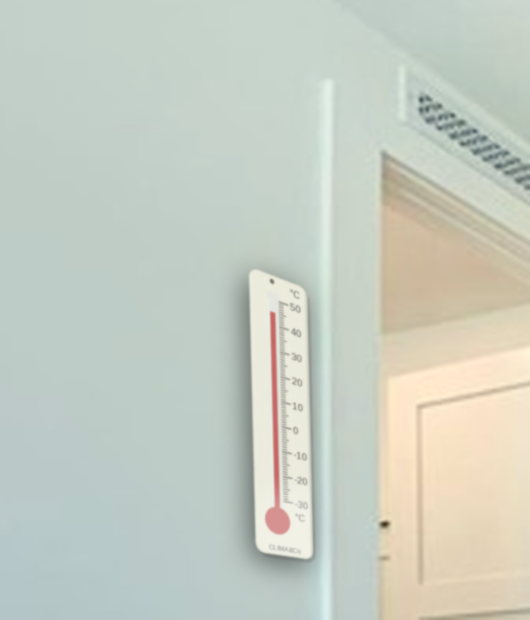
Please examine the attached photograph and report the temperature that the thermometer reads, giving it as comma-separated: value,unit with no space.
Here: 45,°C
